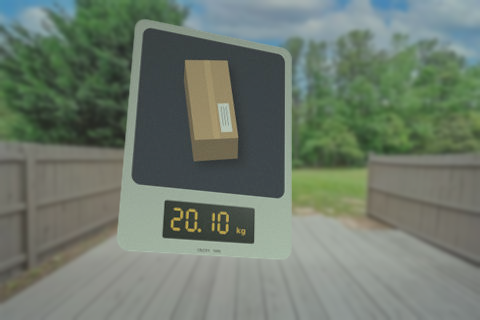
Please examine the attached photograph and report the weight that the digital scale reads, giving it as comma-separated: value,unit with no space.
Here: 20.10,kg
